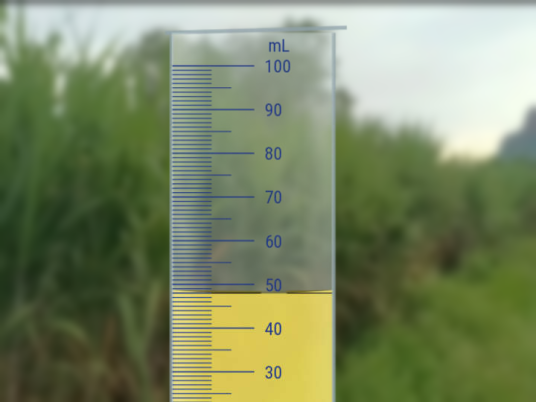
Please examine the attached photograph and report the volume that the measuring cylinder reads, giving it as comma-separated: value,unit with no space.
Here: 48,mL
